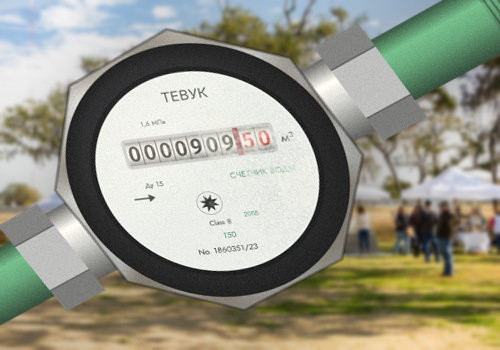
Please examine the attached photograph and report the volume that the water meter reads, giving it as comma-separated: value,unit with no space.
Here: 909.50,m³
